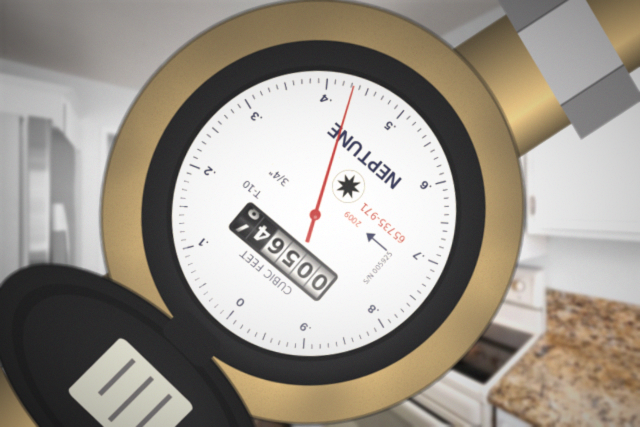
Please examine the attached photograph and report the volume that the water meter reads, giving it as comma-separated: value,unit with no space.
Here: 5647.43,ft³
